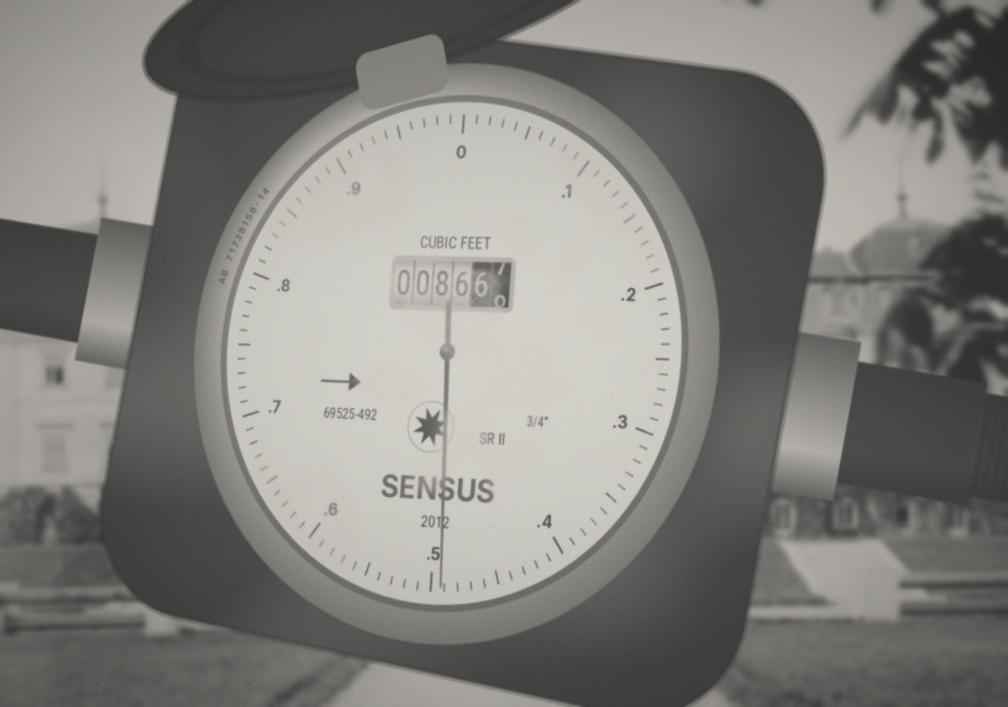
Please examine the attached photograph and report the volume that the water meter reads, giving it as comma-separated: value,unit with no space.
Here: 8667.49,ft³
